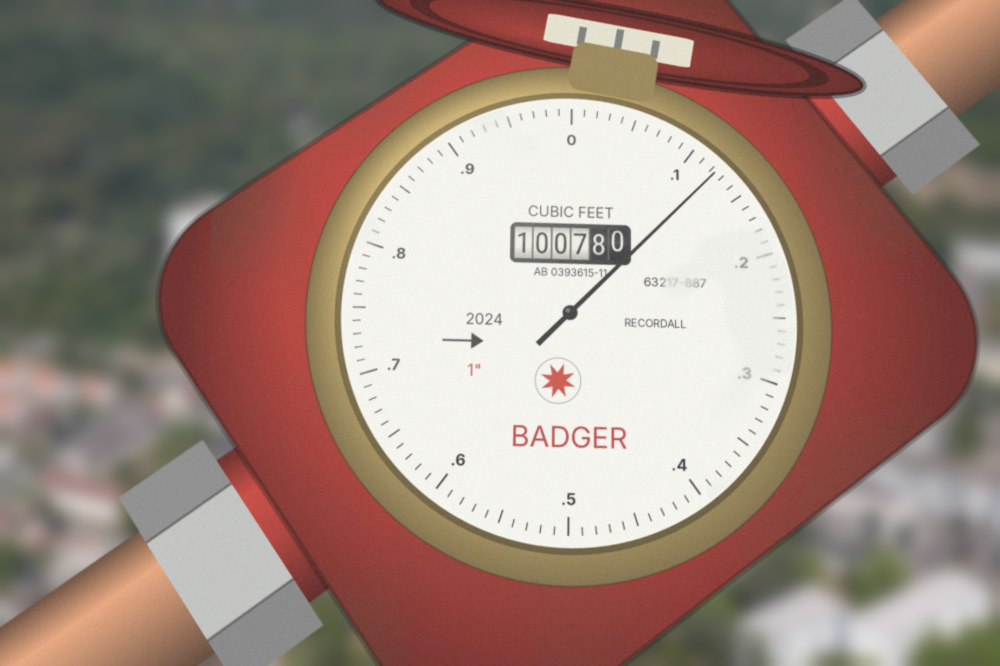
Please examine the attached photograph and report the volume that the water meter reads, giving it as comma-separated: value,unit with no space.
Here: 100780.12,ft³
